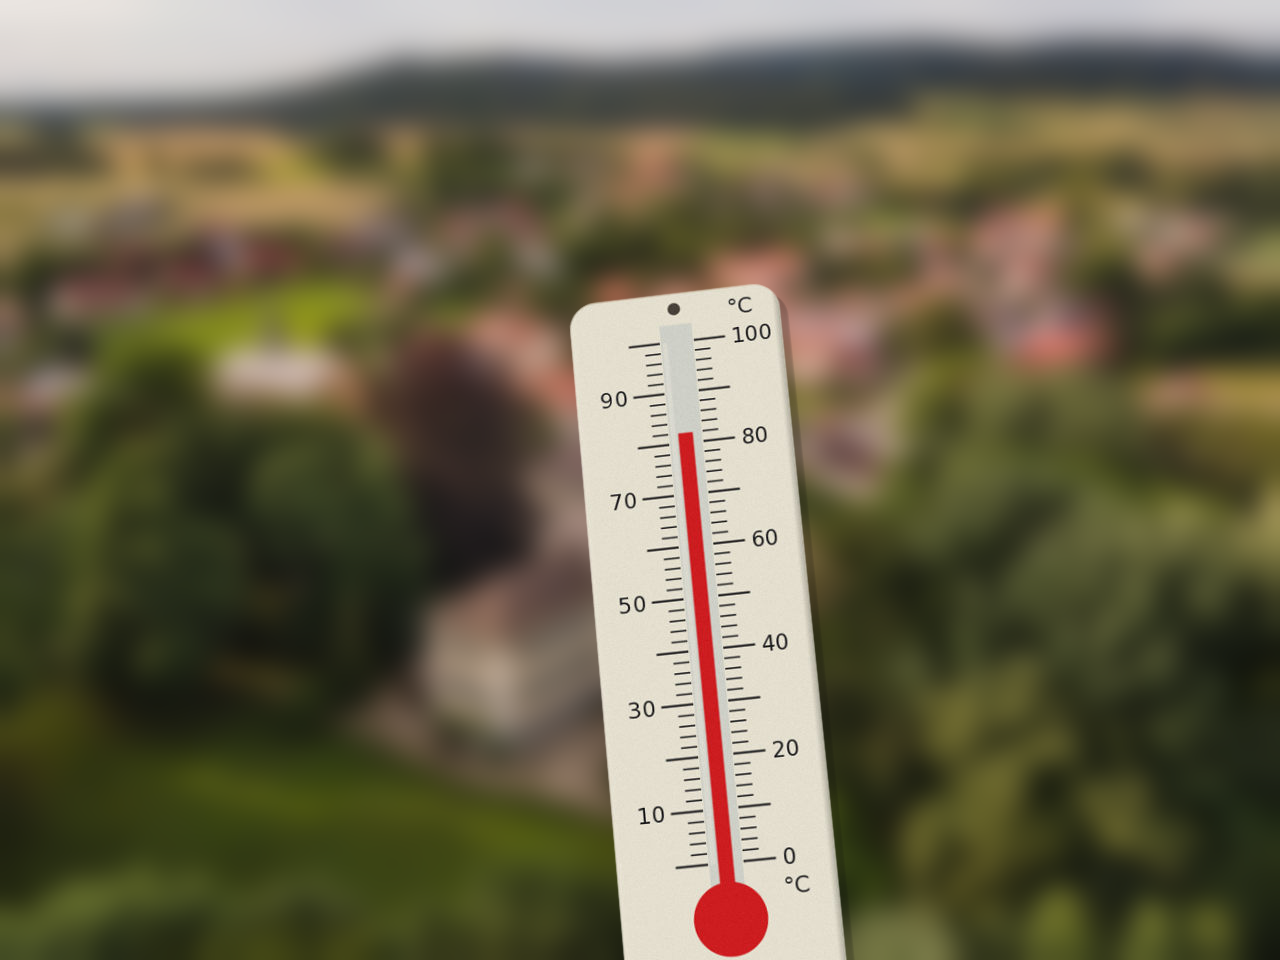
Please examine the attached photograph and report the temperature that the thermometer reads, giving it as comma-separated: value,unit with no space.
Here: 82,°C
